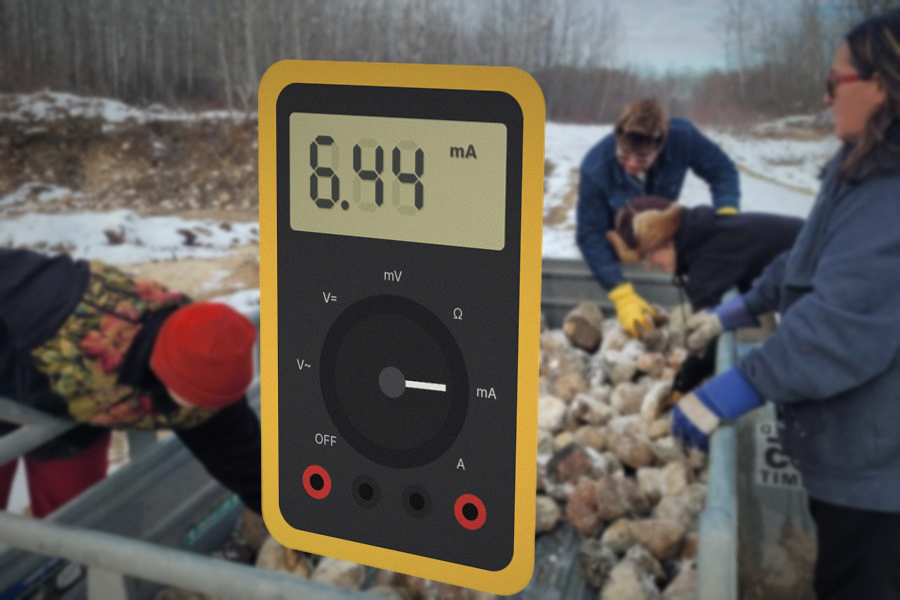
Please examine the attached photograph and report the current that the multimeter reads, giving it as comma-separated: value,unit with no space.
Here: 6.44,mA
